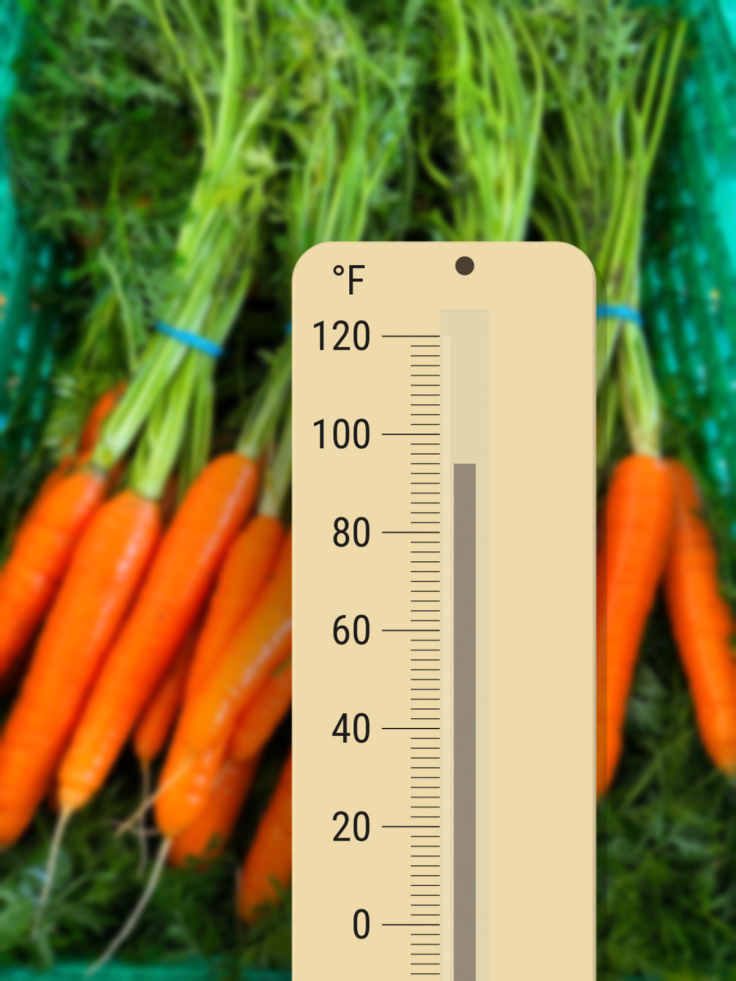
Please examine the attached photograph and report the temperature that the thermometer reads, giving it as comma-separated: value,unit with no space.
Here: 94,°F
